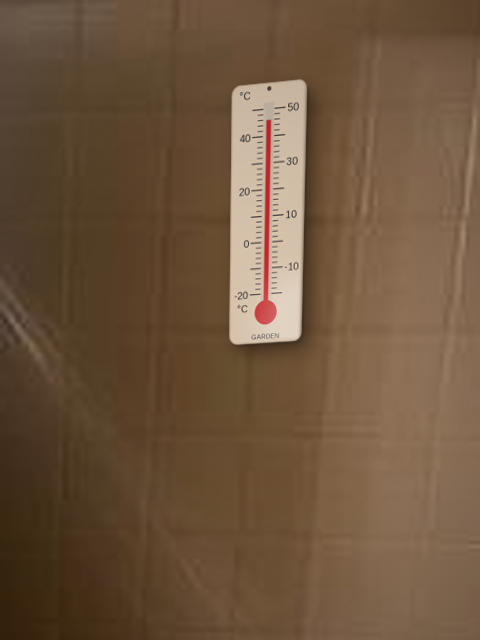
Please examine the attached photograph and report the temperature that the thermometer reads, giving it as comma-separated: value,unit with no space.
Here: 46,°C
